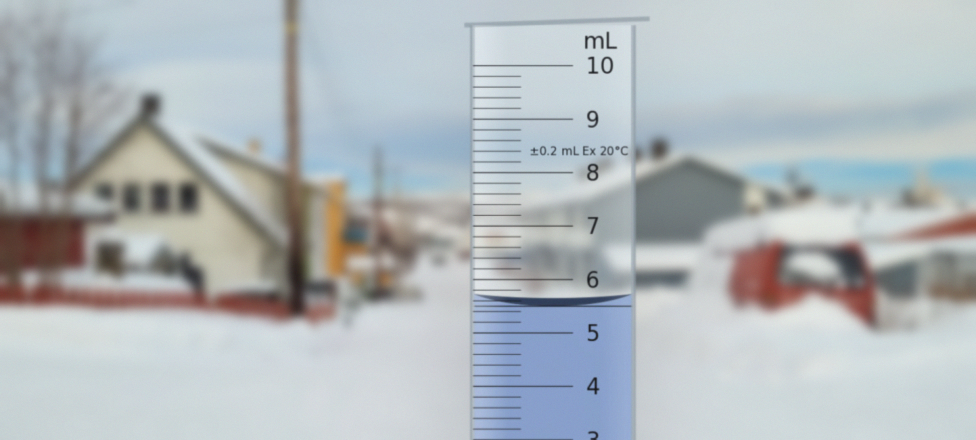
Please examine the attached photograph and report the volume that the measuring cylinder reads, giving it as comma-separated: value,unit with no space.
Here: 5.5,mL
